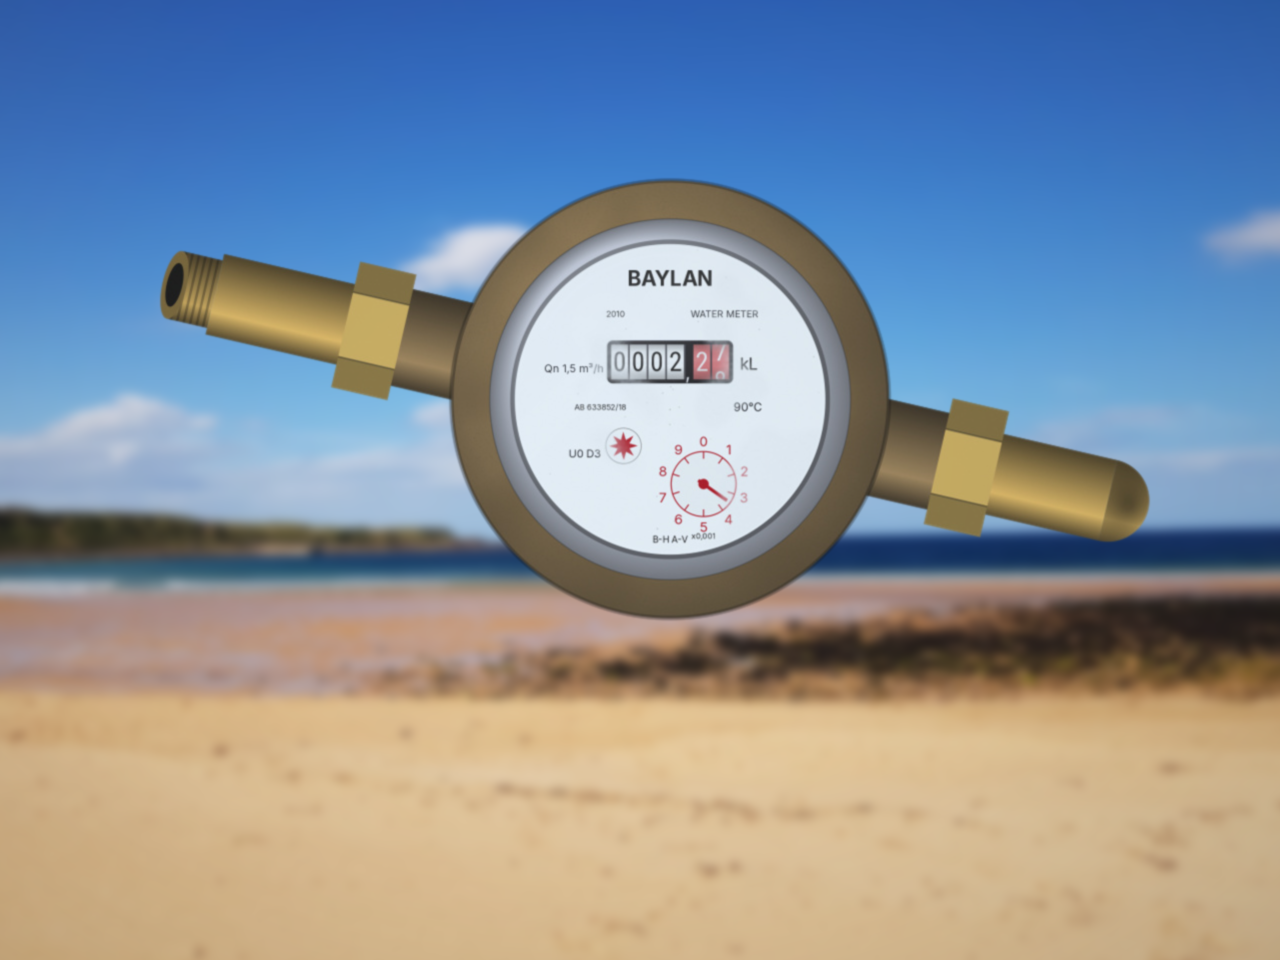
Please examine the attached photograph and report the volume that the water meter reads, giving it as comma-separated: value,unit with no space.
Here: 2.273,kL
